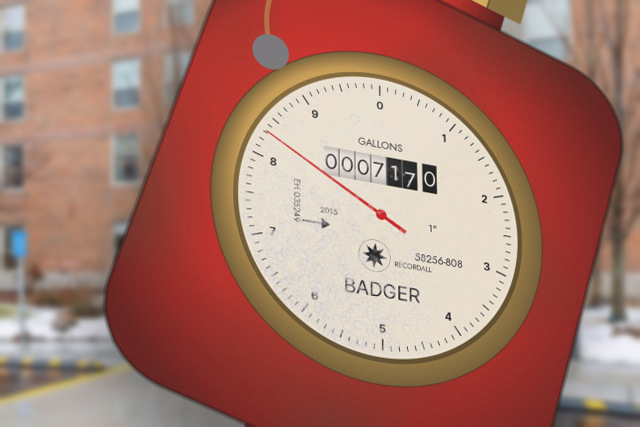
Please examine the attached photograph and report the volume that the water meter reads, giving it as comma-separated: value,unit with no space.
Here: 7168.3,gal
